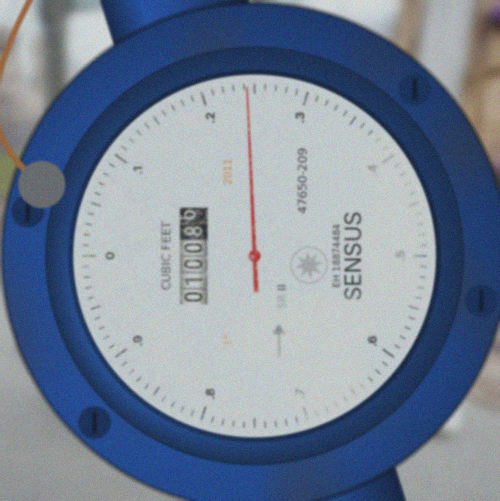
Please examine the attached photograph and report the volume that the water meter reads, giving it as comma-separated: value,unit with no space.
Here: 10086.24,ft³
